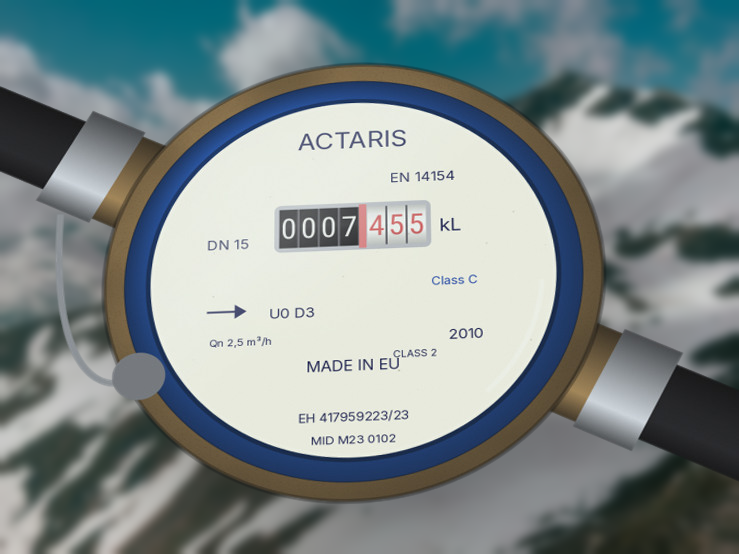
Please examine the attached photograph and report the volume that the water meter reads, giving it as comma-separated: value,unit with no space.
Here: 7.455,kL
